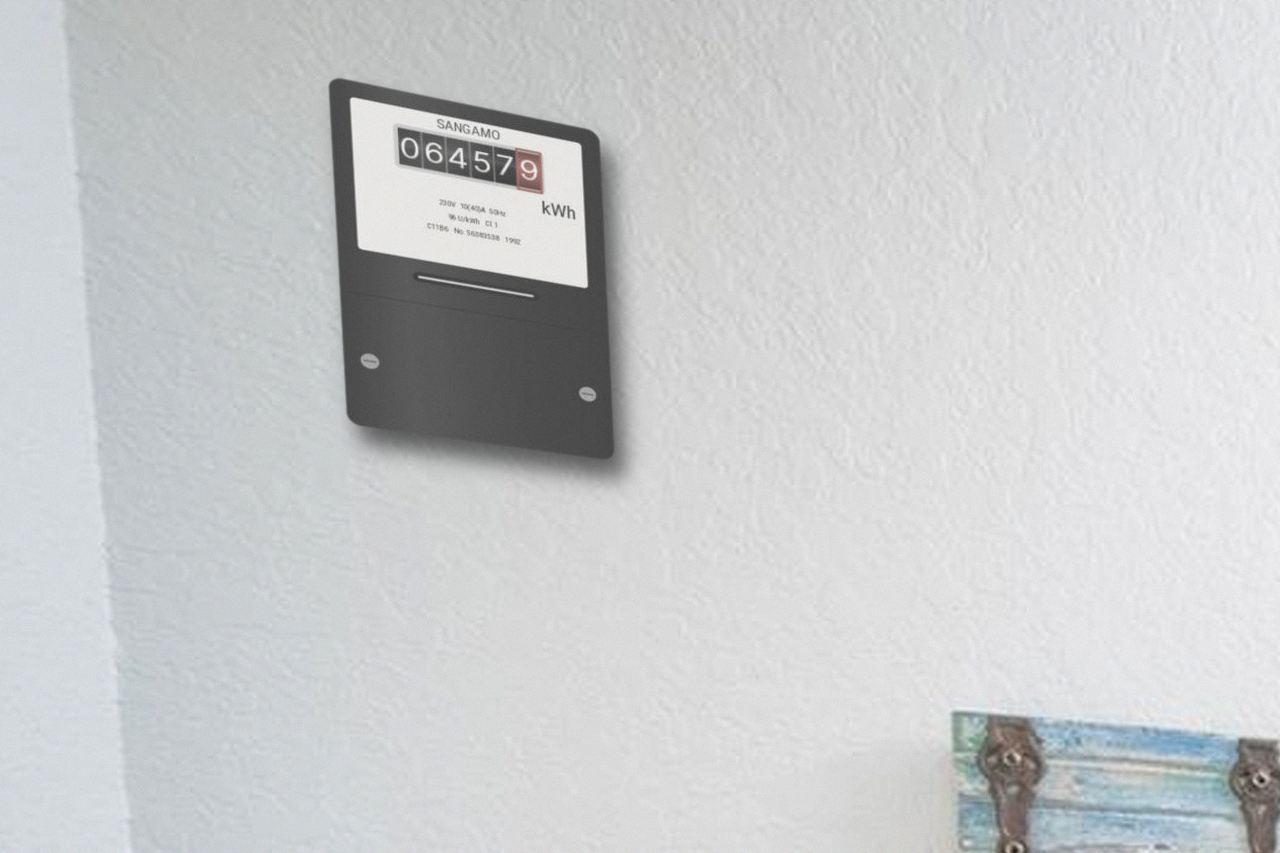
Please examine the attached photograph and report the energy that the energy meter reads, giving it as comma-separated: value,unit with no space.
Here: 6457.9,kWh
